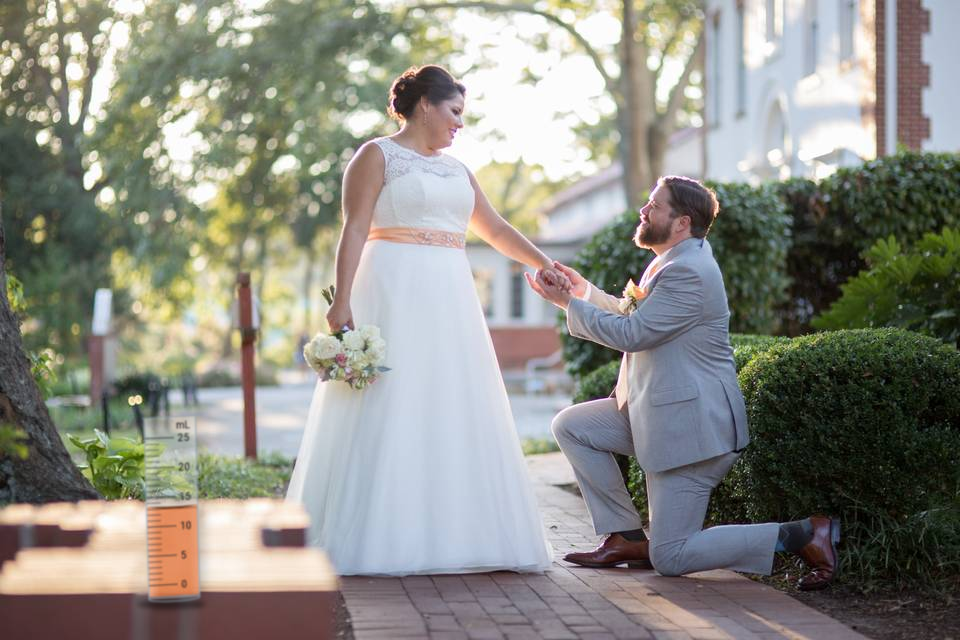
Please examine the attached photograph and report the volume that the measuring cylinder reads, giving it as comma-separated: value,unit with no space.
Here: 13,mL
